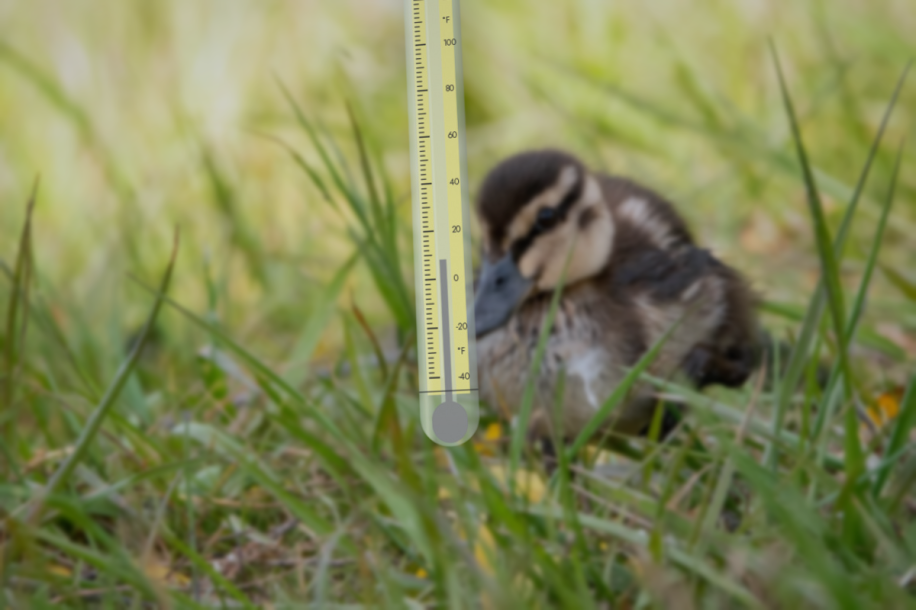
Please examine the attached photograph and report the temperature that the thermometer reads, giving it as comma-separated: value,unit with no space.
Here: 8,°F
